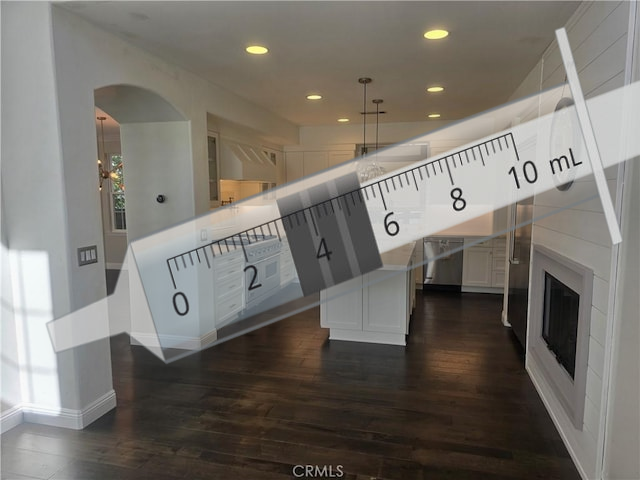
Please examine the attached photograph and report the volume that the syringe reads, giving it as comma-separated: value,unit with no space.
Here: 3.2,mL
